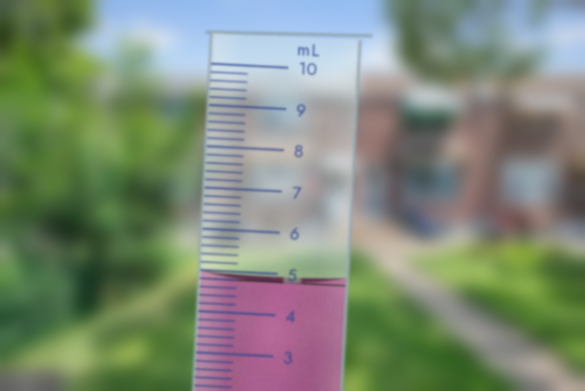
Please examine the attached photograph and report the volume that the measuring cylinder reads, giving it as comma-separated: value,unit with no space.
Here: 4.8,mL
